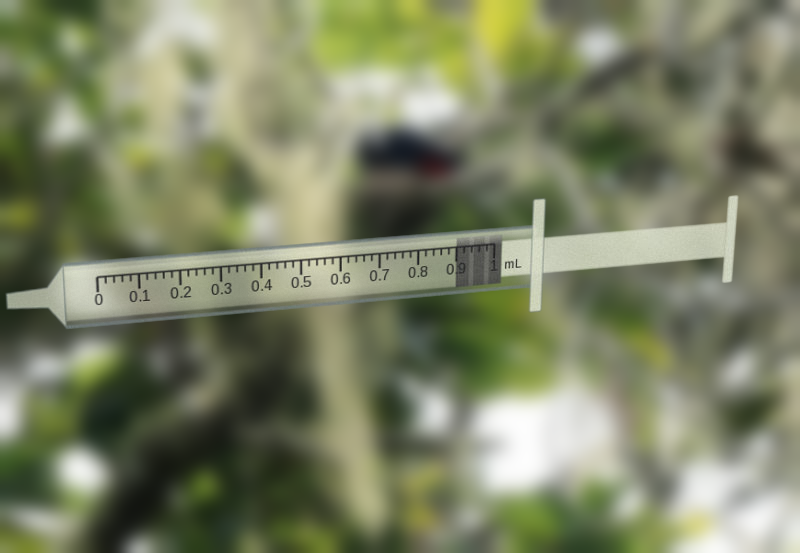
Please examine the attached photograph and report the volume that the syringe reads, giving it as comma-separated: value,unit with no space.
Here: 0.9,mL
